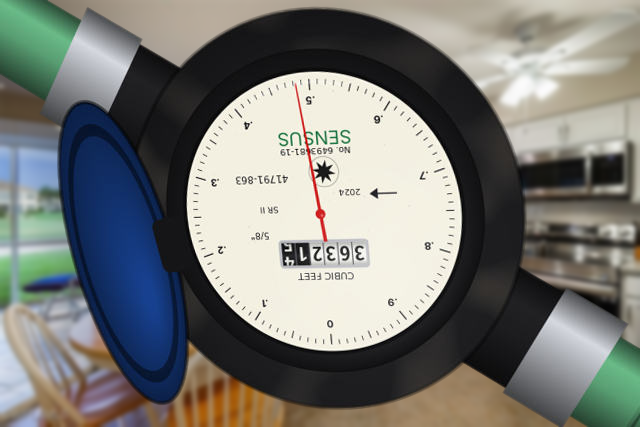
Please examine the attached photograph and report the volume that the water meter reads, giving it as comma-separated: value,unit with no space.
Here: 363214.48,ft³
